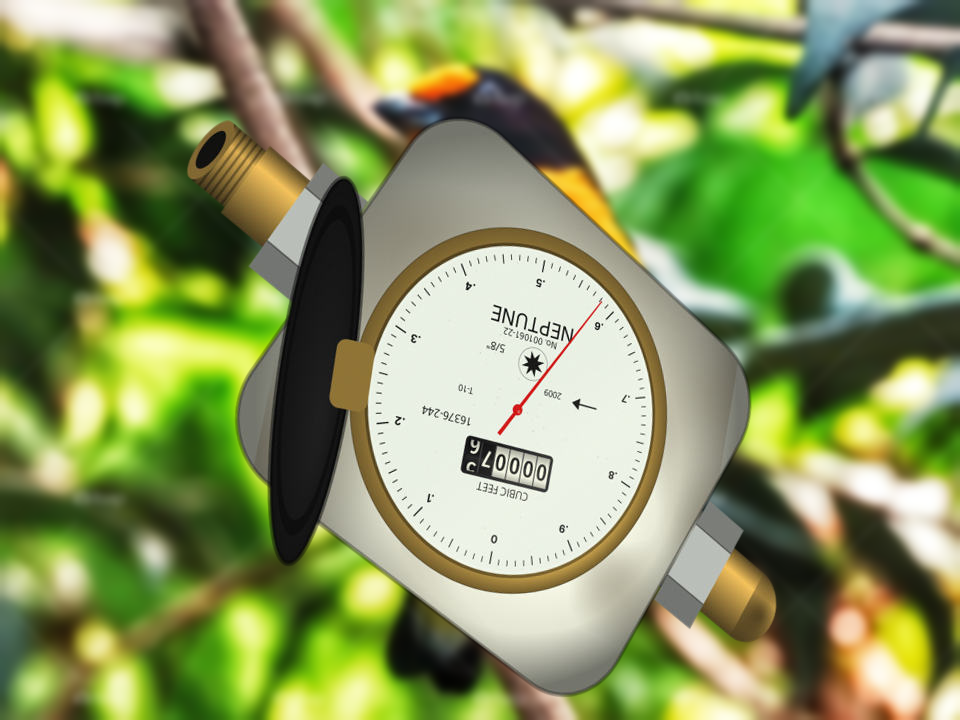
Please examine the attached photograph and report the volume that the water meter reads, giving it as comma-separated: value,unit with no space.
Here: 75.58,ft³
